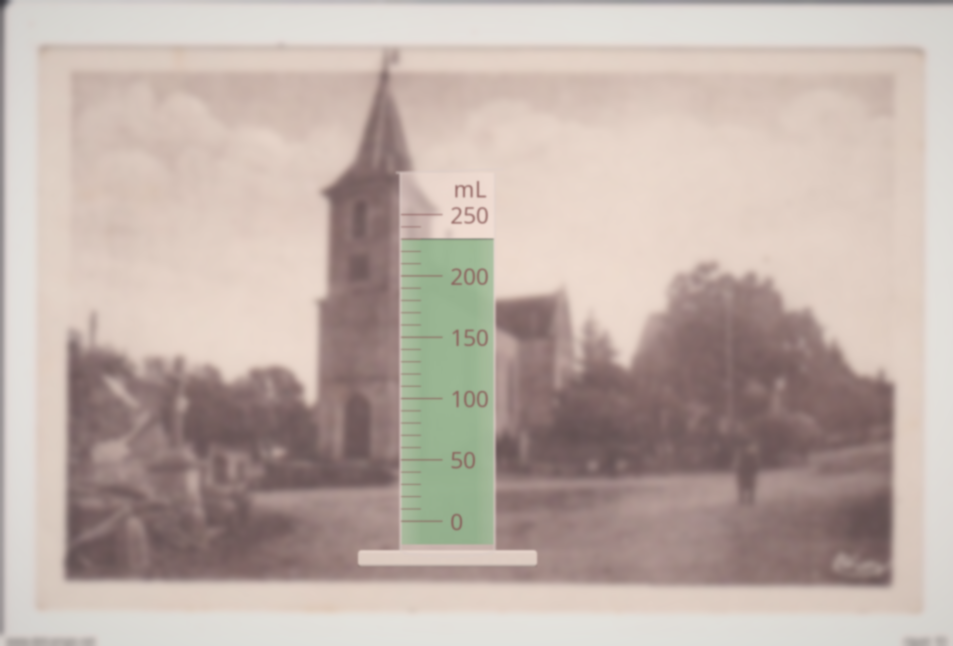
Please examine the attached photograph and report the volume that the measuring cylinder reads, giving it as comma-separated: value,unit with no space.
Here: 230,mL
